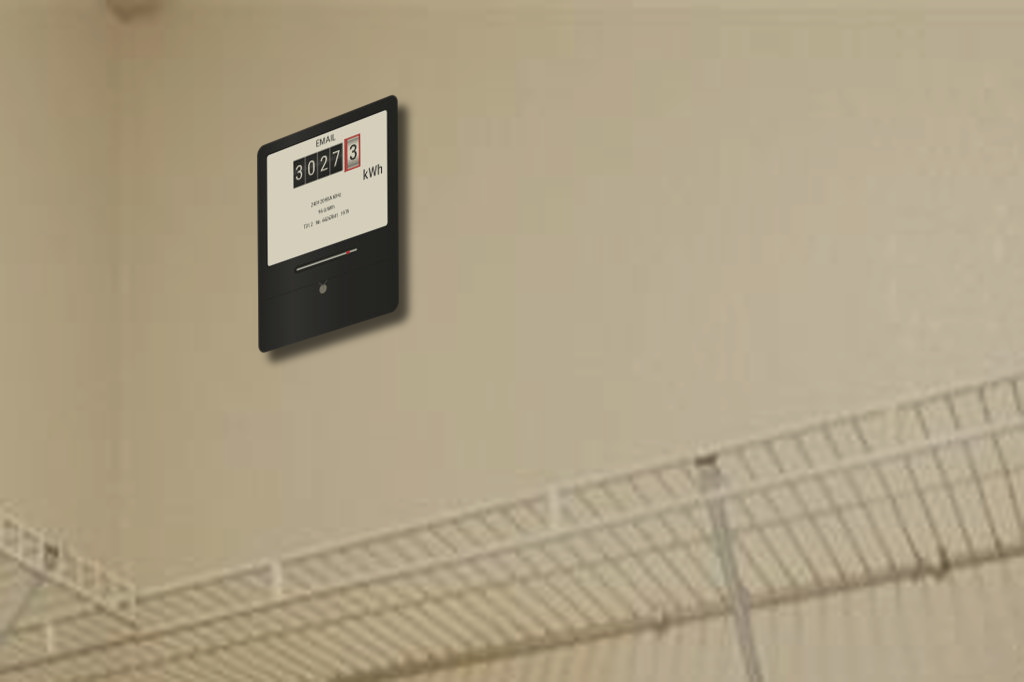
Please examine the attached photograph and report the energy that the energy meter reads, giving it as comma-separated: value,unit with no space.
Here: 3027.3,kWh
